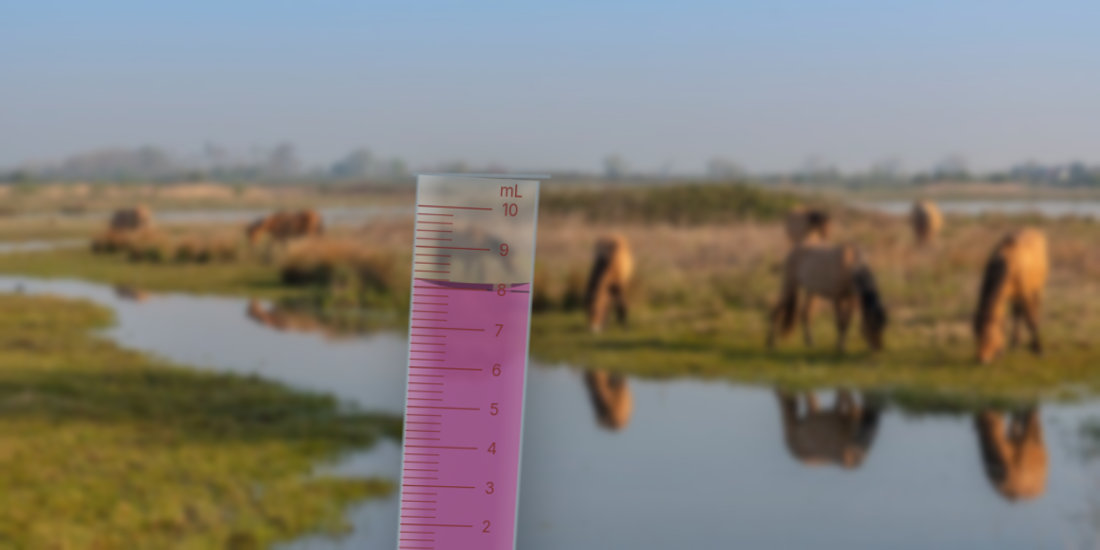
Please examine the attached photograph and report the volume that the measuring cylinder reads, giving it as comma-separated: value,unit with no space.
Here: 8,mL
